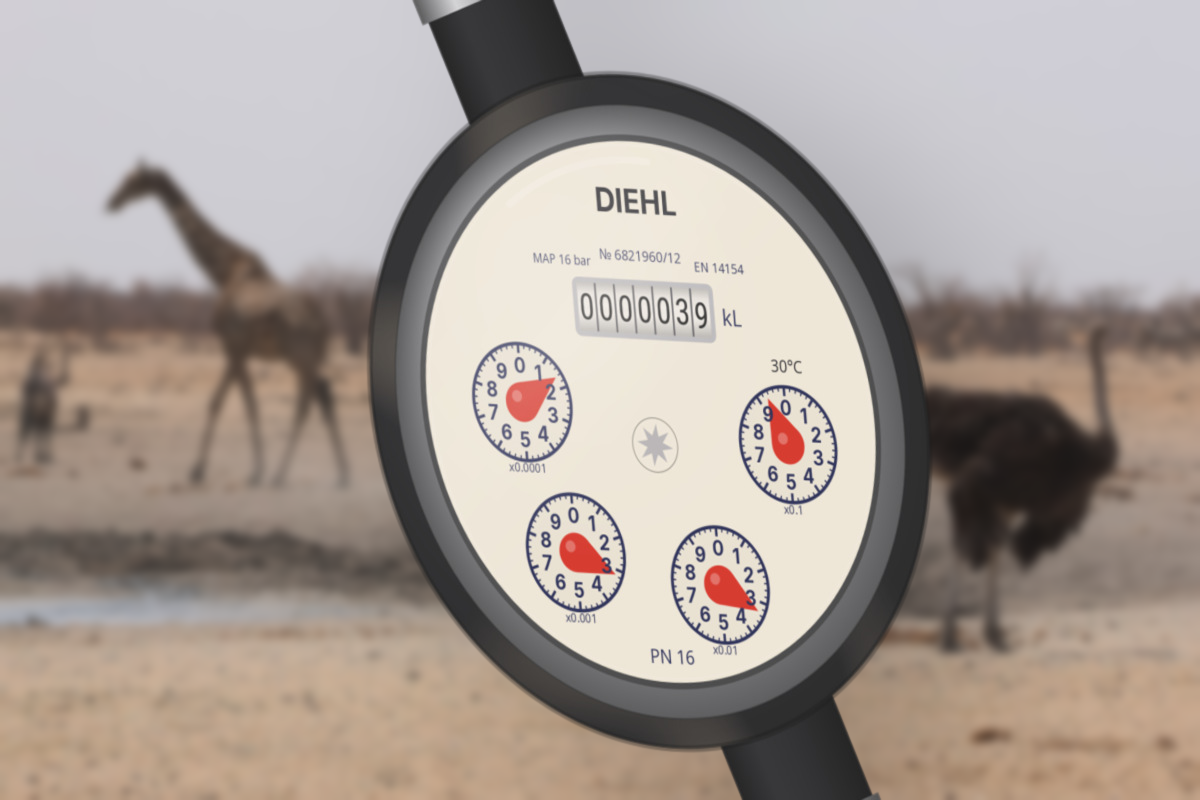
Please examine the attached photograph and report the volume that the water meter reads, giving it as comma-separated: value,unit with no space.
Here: 38.9331,kL
